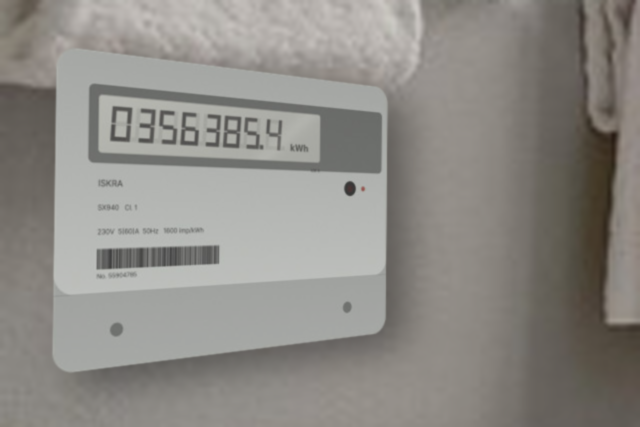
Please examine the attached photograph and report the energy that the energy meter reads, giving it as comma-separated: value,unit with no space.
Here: 356385.4,kWh
